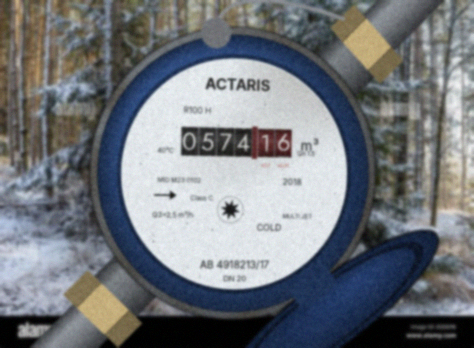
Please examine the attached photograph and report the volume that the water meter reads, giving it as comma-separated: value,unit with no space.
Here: 574.16,m³
